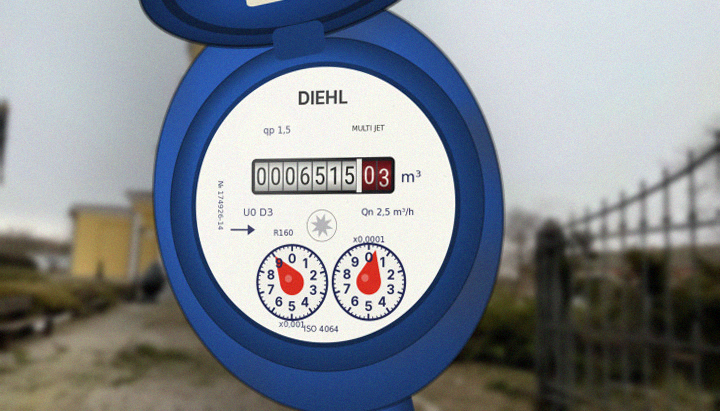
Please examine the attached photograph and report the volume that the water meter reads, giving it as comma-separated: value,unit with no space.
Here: 6515.0290,m³
